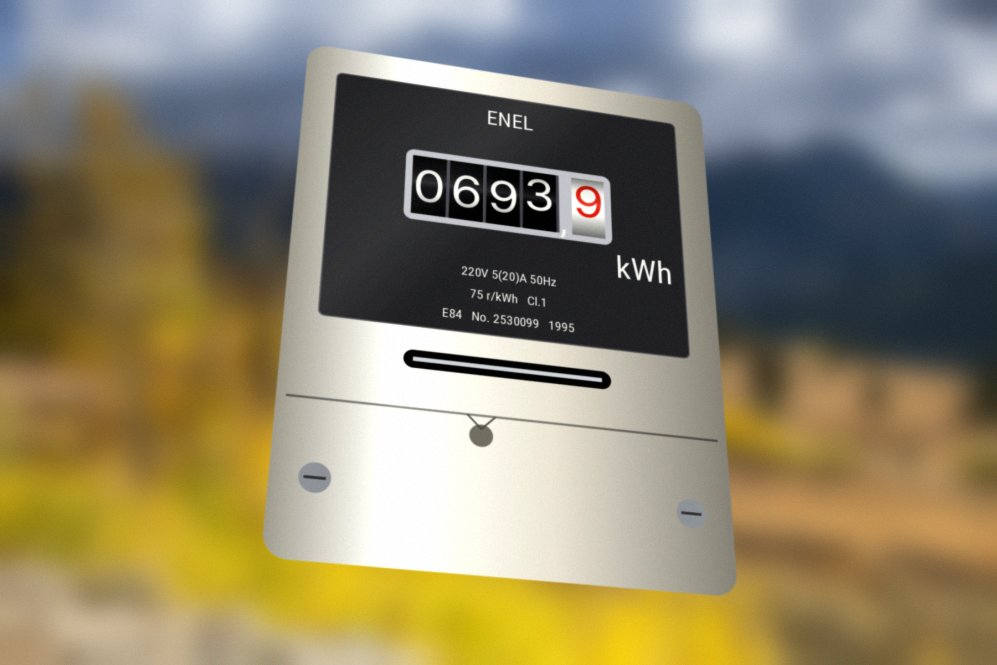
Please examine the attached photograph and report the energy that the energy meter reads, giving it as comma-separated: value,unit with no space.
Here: 693.9,kWh
